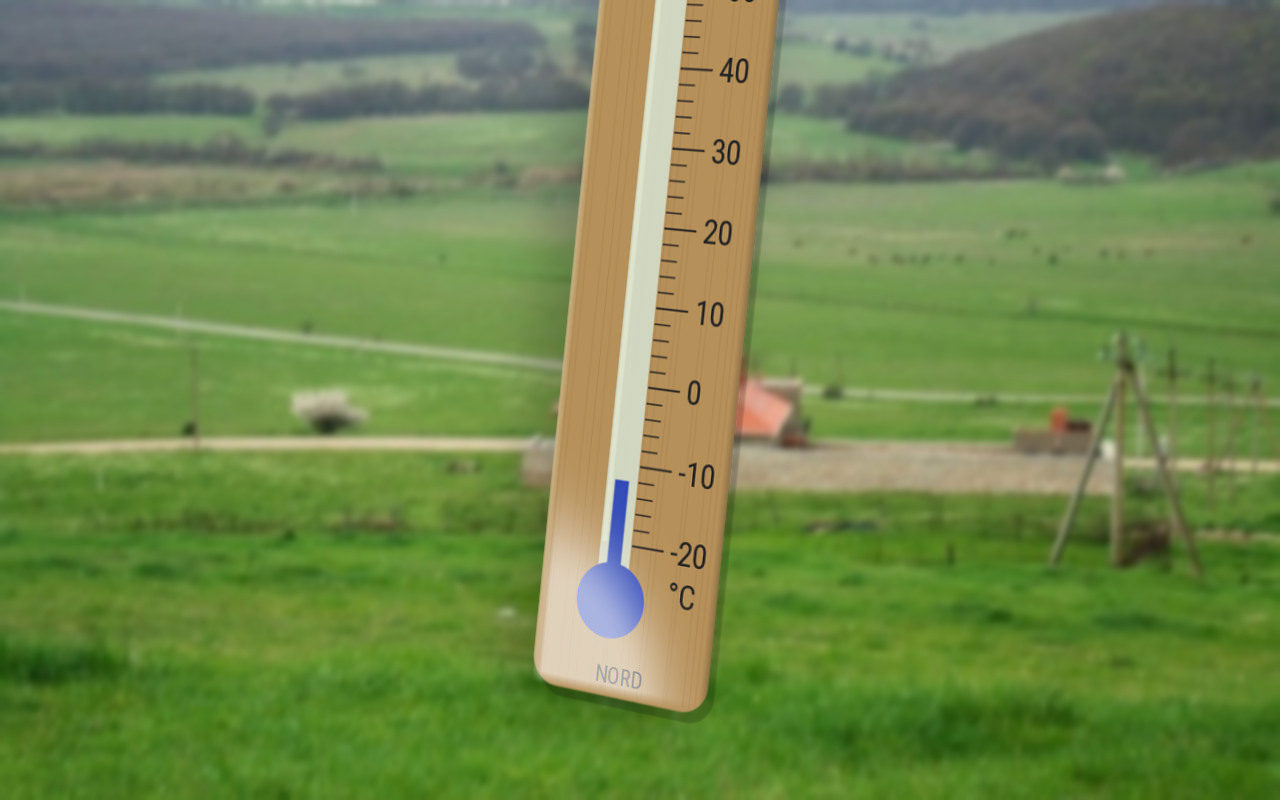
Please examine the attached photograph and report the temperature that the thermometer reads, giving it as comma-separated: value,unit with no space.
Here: -12,°C
